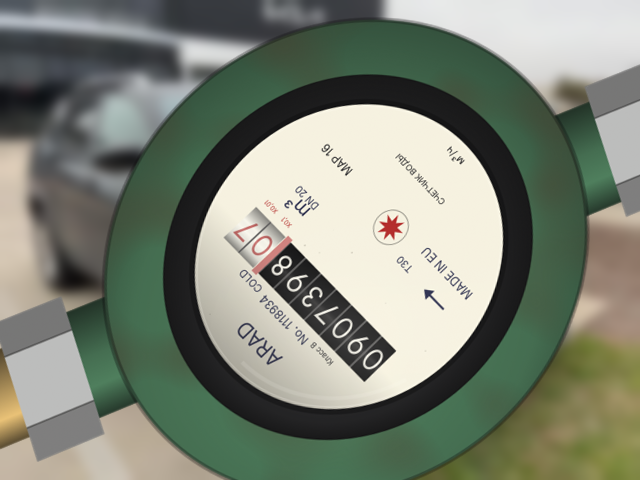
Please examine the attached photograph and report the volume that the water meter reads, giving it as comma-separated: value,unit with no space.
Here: 907398.07,m³
